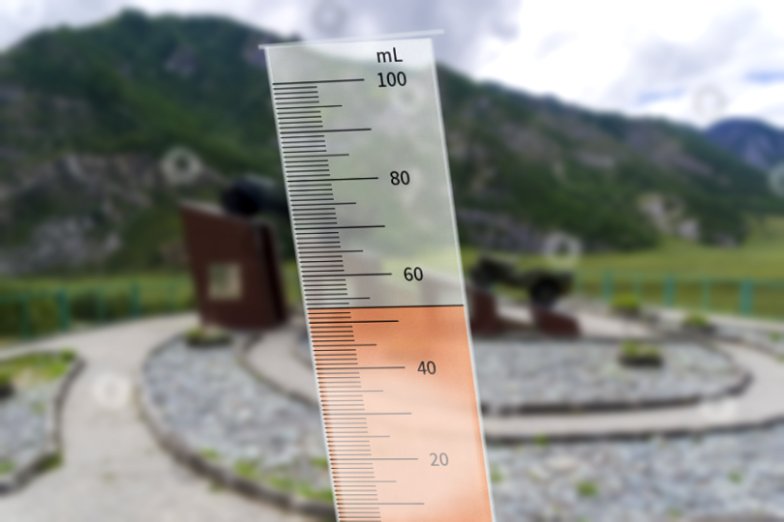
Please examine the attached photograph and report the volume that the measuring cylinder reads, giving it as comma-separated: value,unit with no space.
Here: 53,mL
